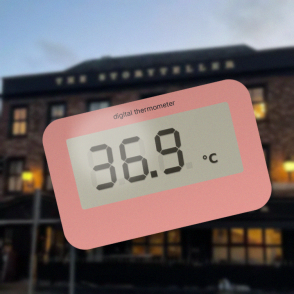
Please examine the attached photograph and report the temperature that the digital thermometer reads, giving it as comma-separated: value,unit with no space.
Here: 36.9,°C
